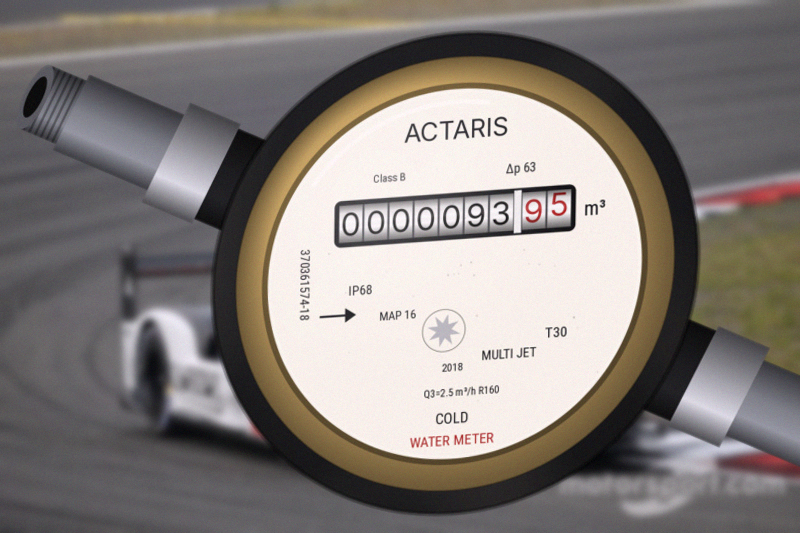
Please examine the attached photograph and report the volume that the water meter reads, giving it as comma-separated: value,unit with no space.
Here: 93.95,m³
